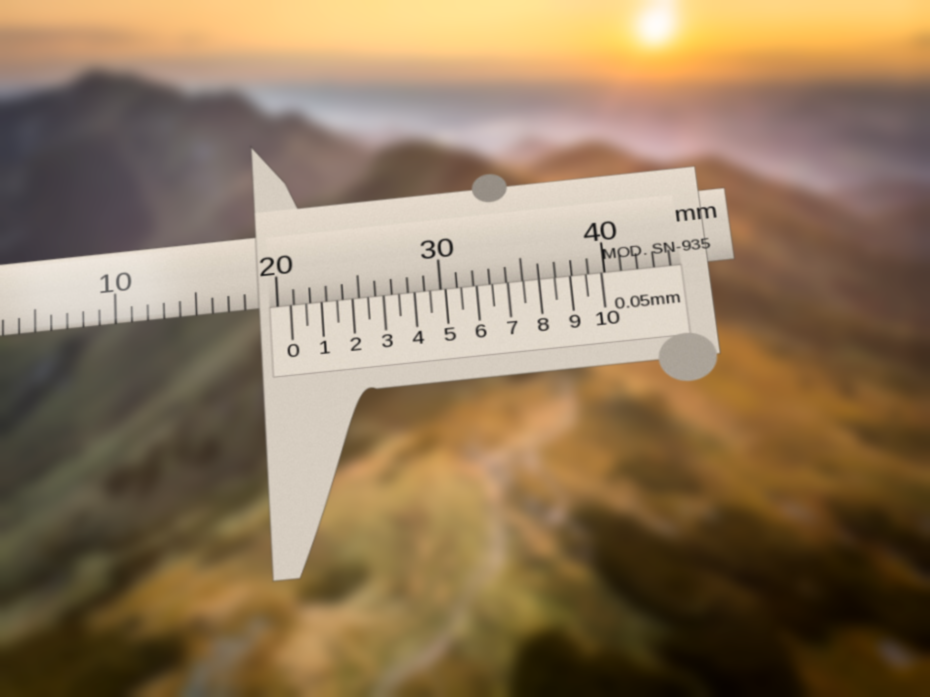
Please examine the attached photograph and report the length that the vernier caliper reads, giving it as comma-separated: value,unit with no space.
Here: 20.8,mm
